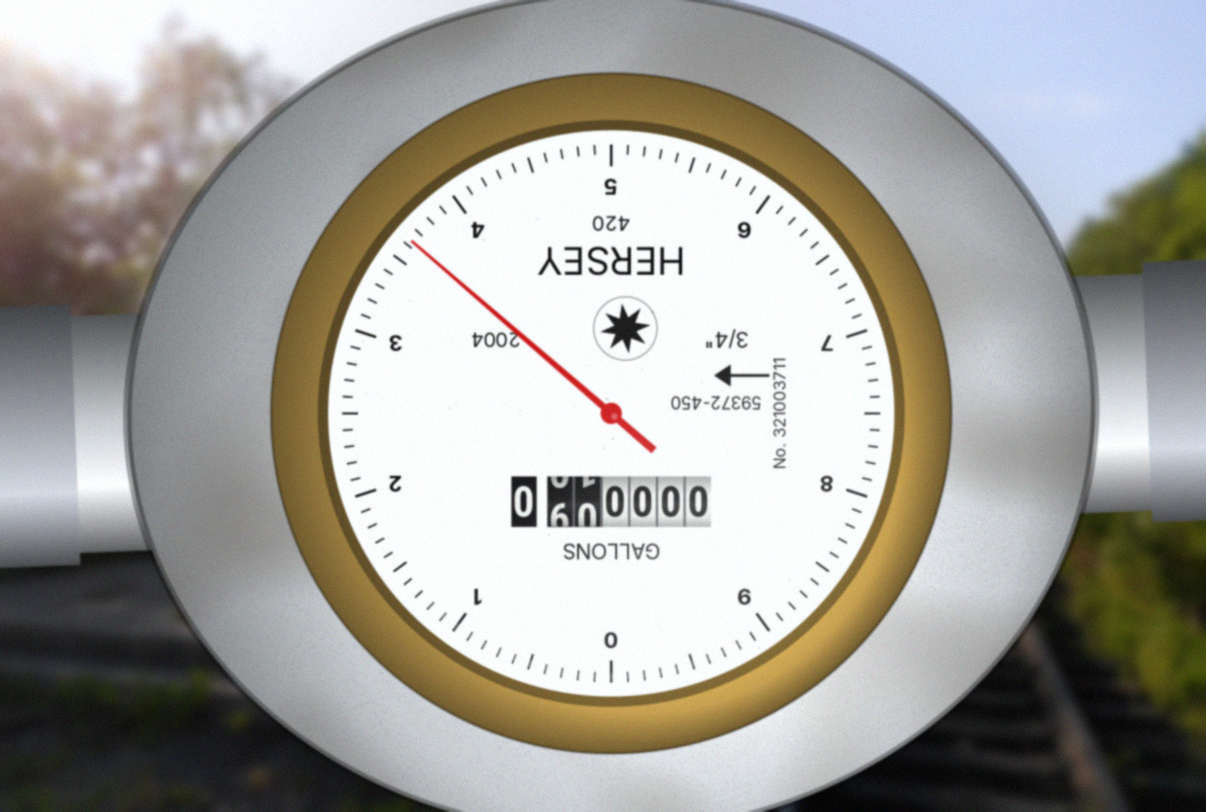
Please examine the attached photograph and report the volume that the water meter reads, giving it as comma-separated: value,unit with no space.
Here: 93.6,gal
